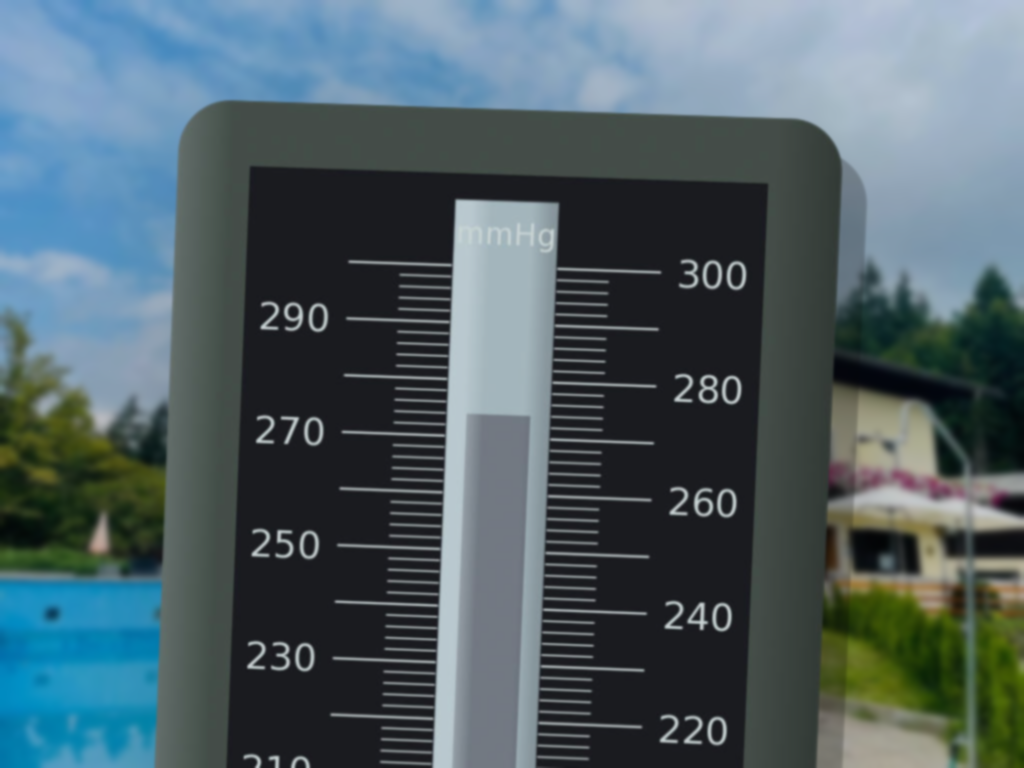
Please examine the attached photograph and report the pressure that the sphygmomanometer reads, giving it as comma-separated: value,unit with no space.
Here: 274,mmHg
